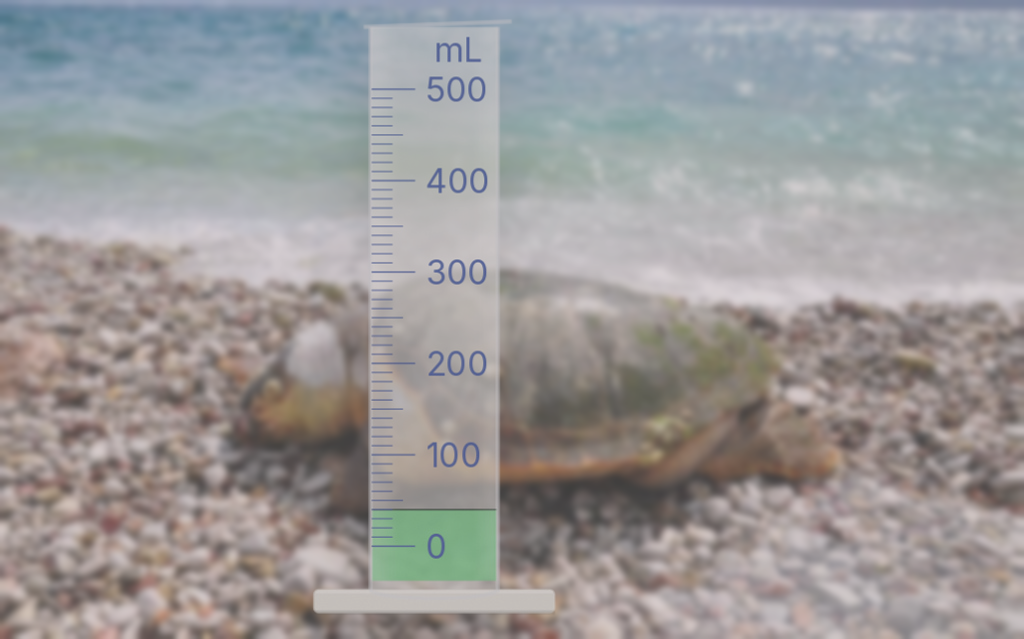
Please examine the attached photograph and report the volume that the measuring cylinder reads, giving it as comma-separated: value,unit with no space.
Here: 40,mL
